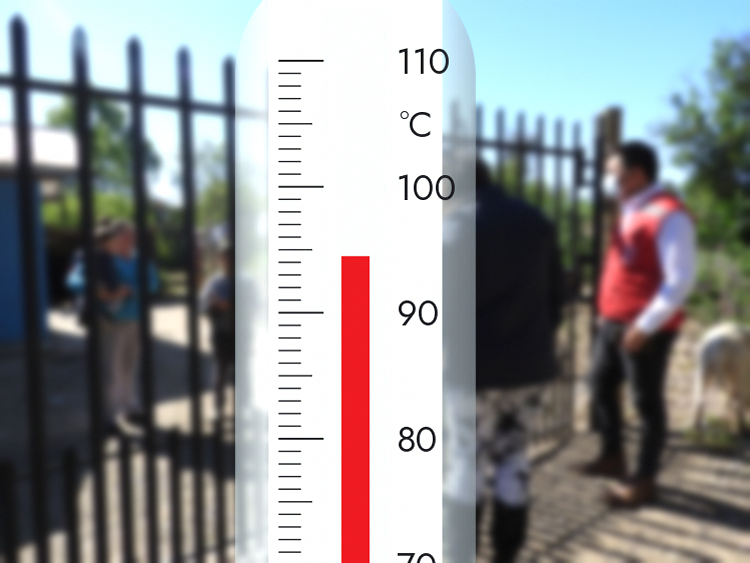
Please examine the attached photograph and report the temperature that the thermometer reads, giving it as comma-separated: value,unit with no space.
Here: 94.5,°C
